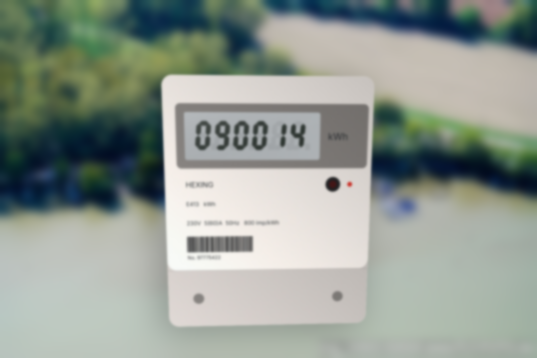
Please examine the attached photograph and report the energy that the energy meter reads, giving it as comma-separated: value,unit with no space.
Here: 90014,kWh
